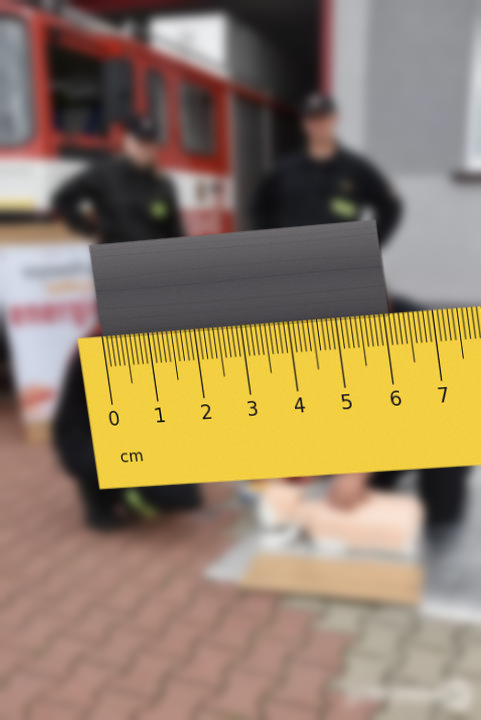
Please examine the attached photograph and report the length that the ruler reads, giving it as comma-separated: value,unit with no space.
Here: 6.1,cm
